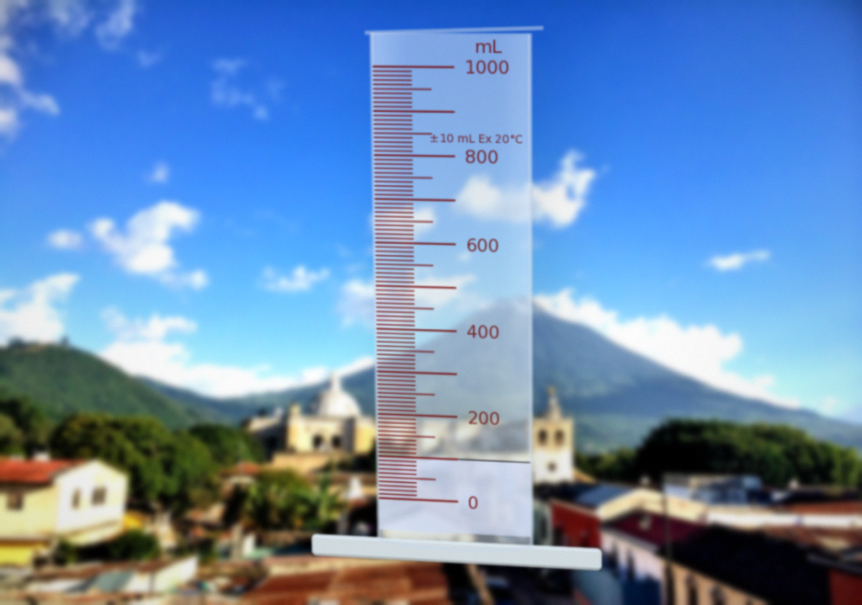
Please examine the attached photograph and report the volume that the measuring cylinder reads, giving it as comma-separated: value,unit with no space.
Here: 100,mL
